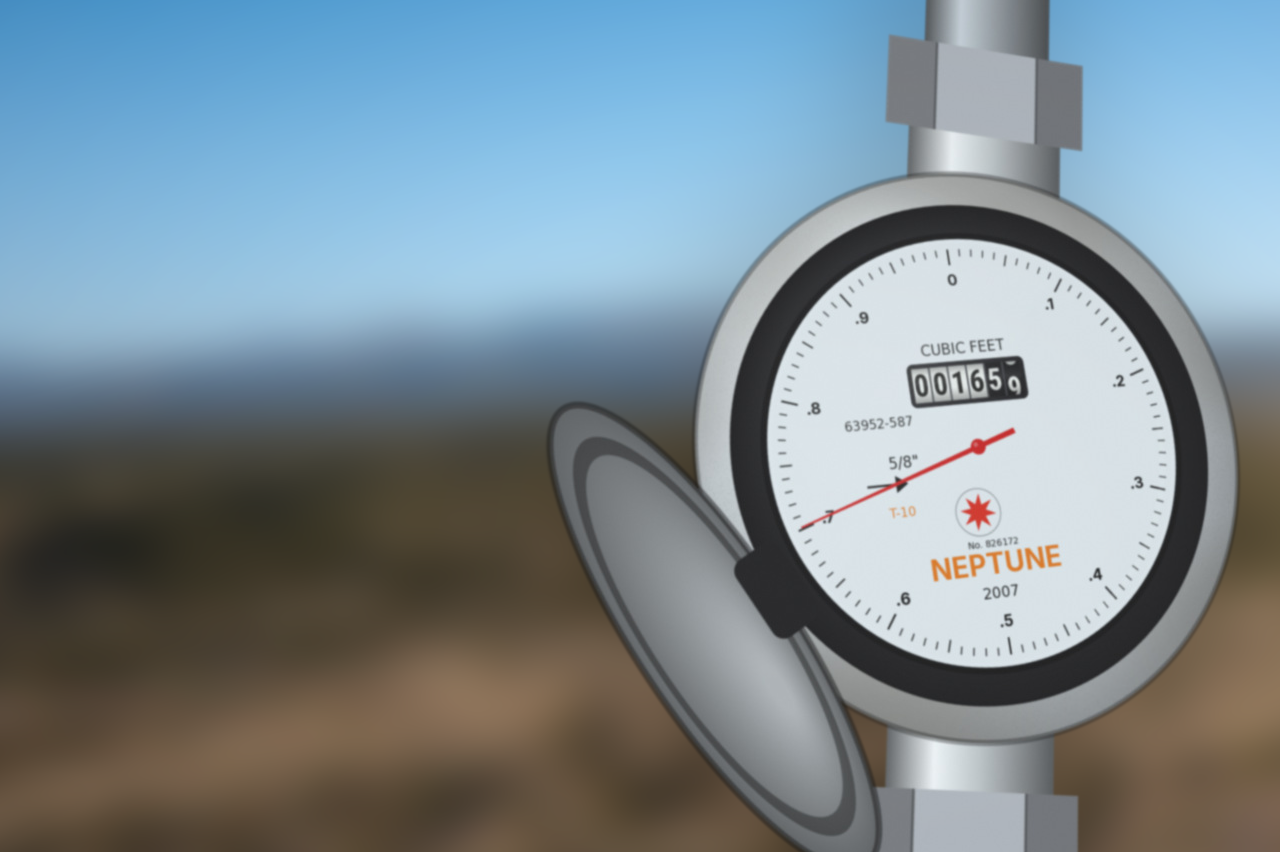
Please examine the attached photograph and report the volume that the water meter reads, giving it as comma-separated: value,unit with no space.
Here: 1658.70,ft³
